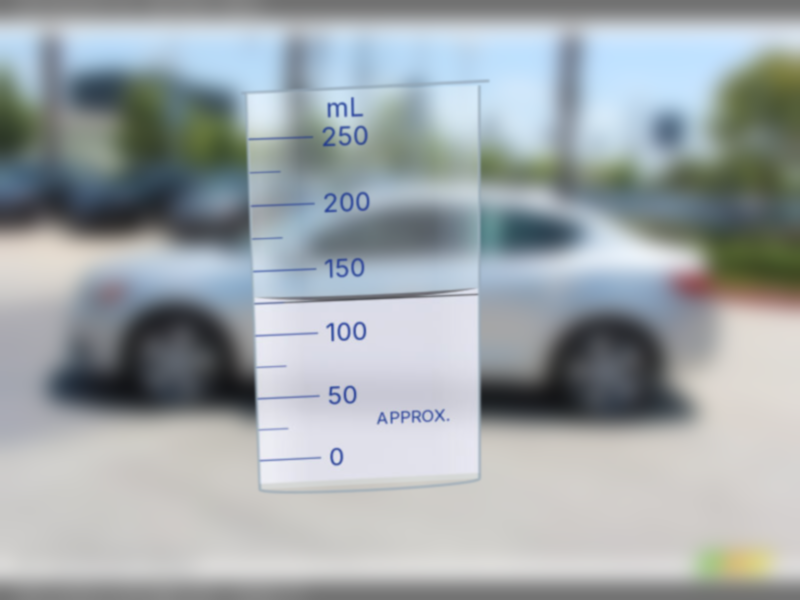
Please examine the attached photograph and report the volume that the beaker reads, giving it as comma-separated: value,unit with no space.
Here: 125,mL
